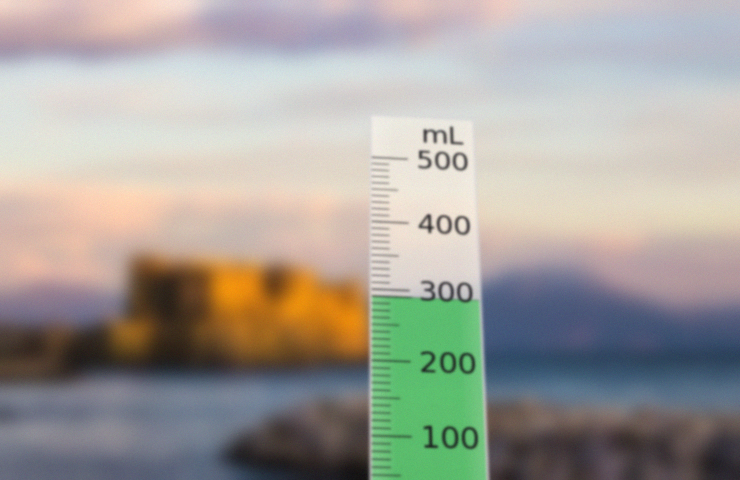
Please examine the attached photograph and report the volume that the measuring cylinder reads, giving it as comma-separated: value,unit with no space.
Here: 290,mL
